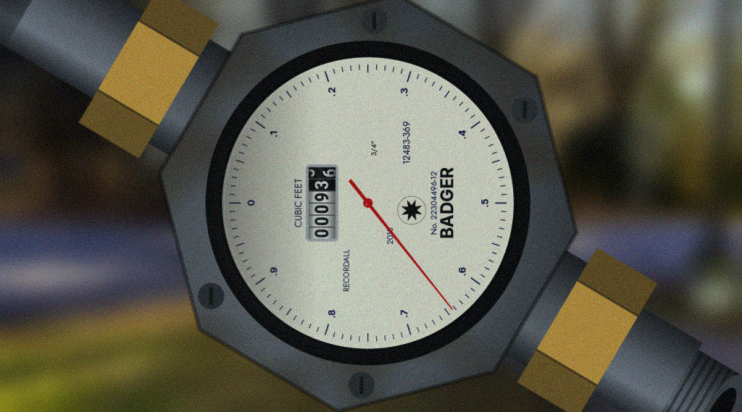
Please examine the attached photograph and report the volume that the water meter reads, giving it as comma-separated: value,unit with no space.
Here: 935.64,ft³
